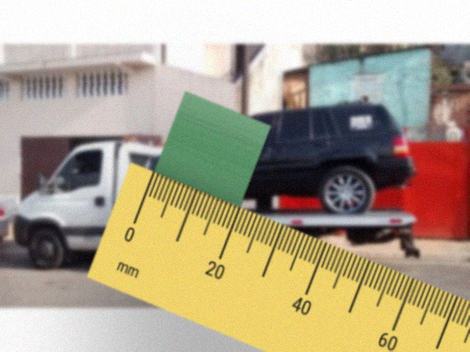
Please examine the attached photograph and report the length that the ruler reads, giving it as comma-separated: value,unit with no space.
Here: 20,mm
